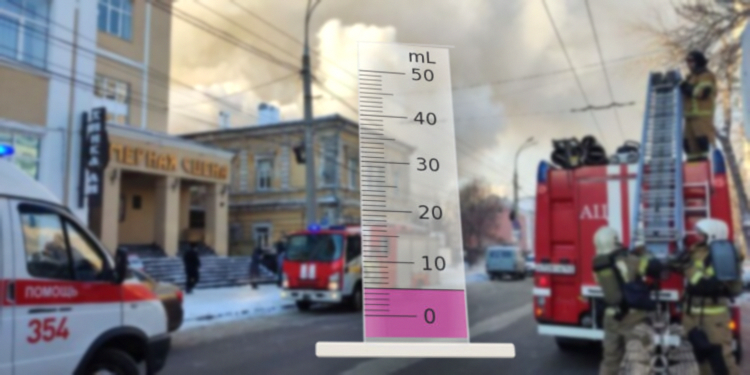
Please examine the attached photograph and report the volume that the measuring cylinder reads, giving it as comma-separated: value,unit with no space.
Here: 5,mL
